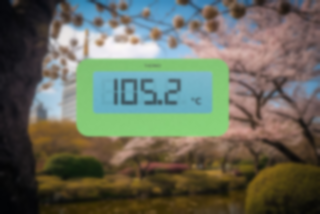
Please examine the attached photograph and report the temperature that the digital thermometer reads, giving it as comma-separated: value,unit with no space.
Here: 105.2,°C
